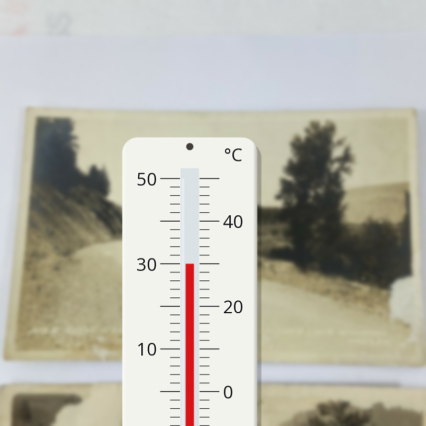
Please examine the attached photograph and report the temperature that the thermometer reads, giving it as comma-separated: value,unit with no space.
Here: 30,°C
